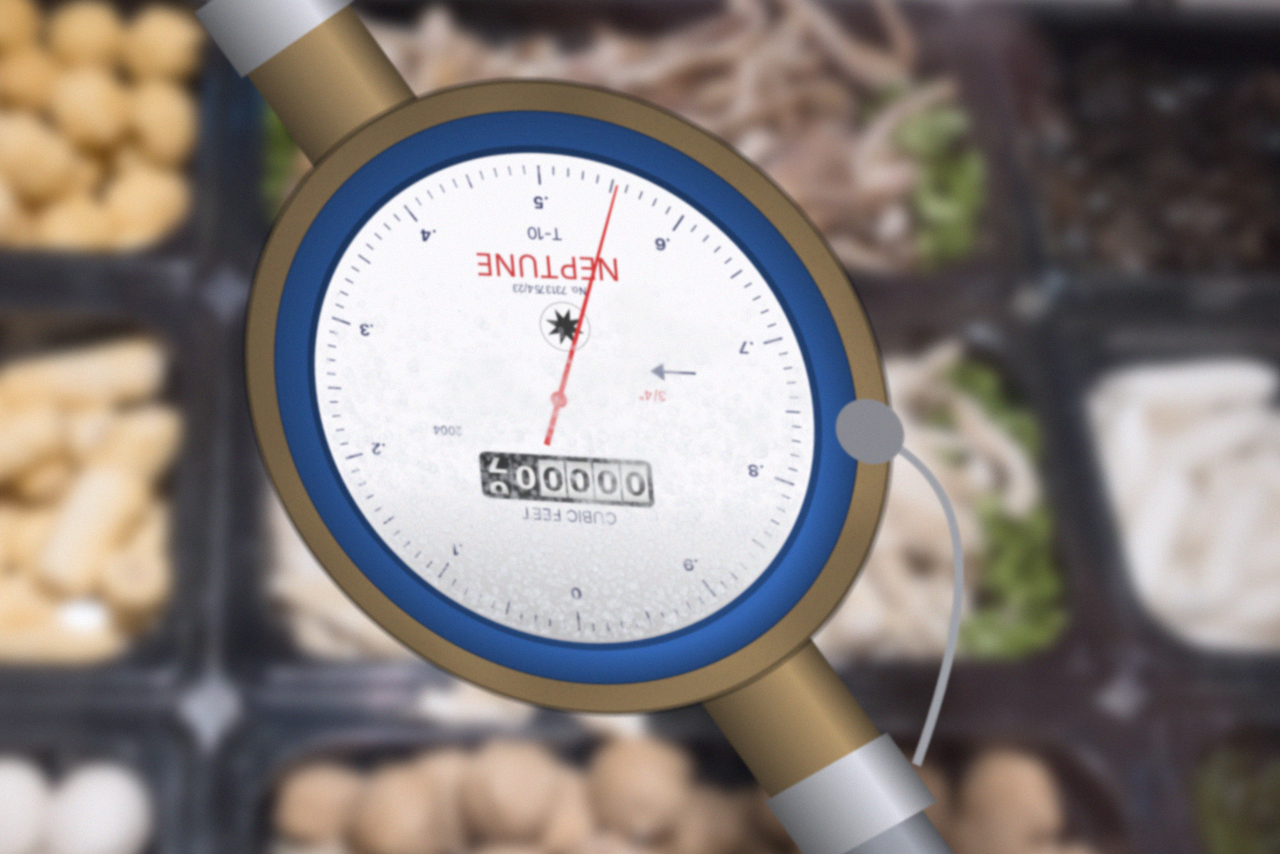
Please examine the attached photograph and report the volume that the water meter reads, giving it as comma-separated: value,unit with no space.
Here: 6.55,ft³
